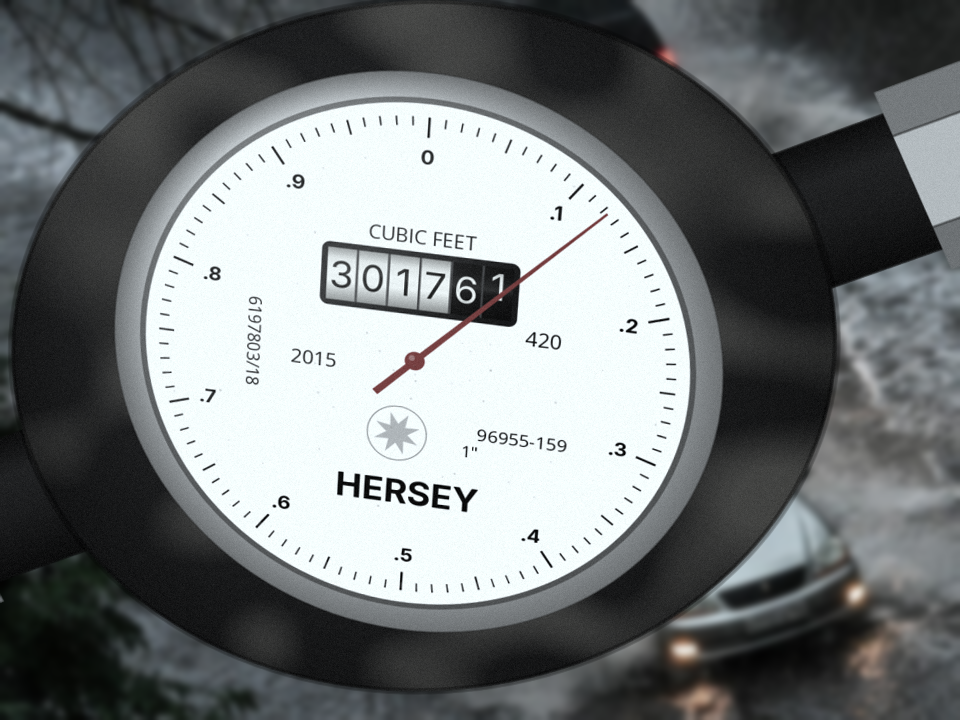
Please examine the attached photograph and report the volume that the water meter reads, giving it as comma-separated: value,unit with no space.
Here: 301761.12,ft³
